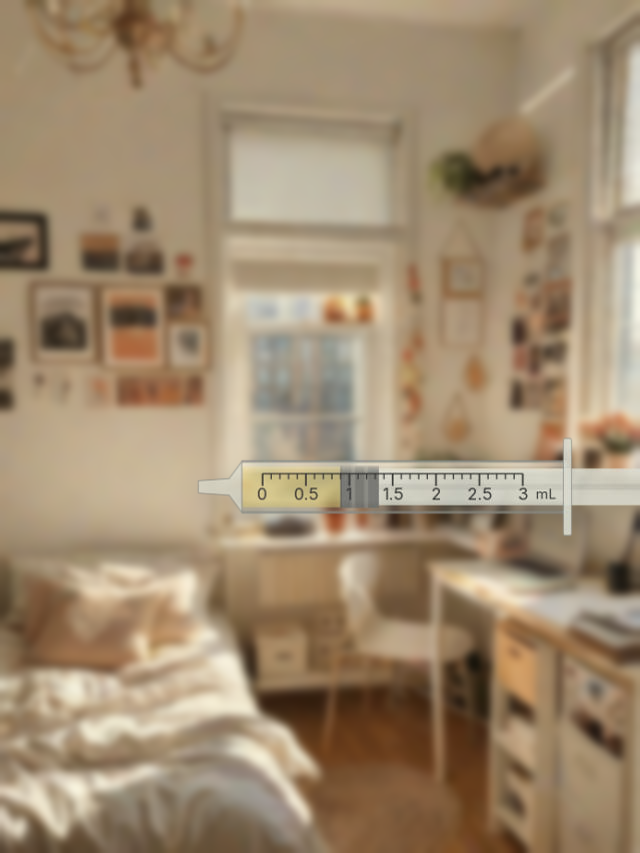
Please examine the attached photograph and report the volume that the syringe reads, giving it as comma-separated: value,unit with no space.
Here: 0.9,mL
